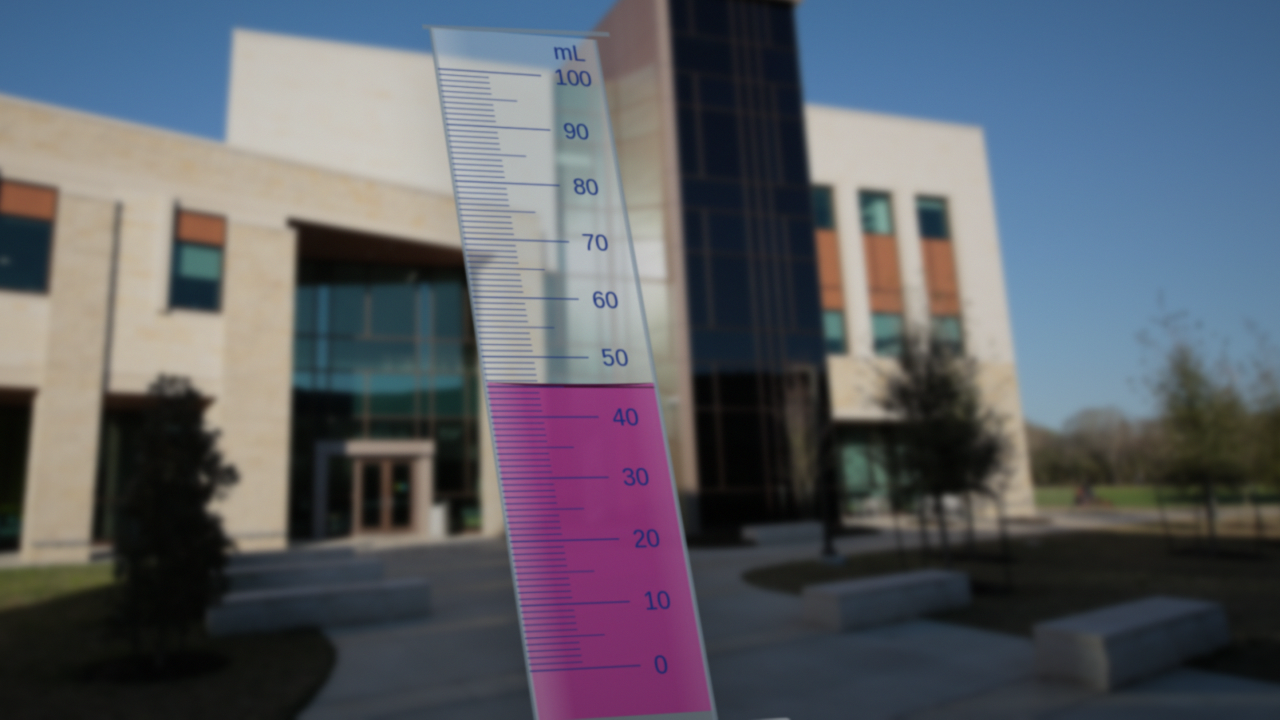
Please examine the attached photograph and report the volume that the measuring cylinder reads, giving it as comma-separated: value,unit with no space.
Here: 45,mL
